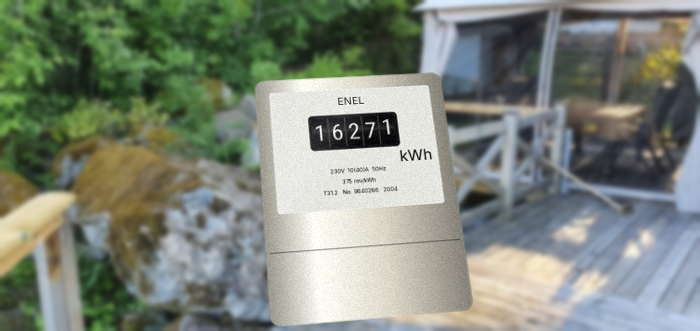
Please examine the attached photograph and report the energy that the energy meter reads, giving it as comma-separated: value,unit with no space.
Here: 16271,kWh
